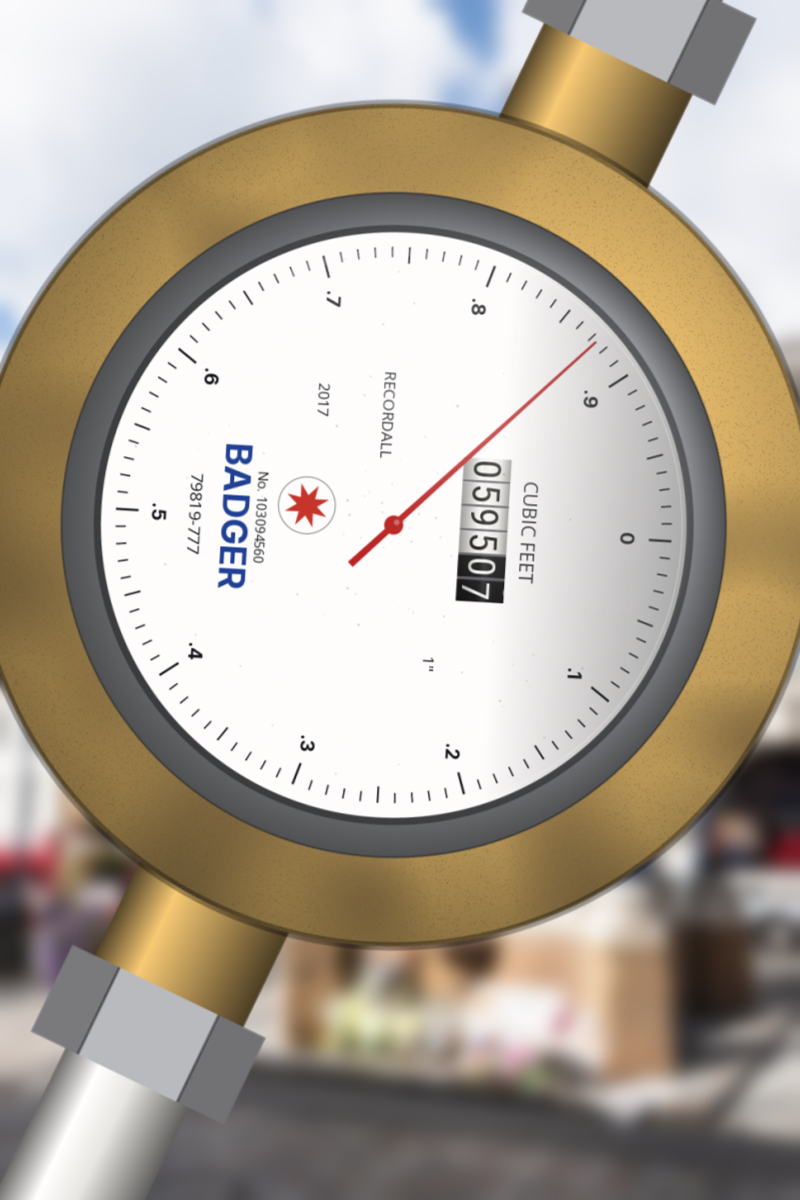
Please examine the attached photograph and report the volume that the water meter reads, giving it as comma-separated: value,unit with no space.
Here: 59506.87,ft³
